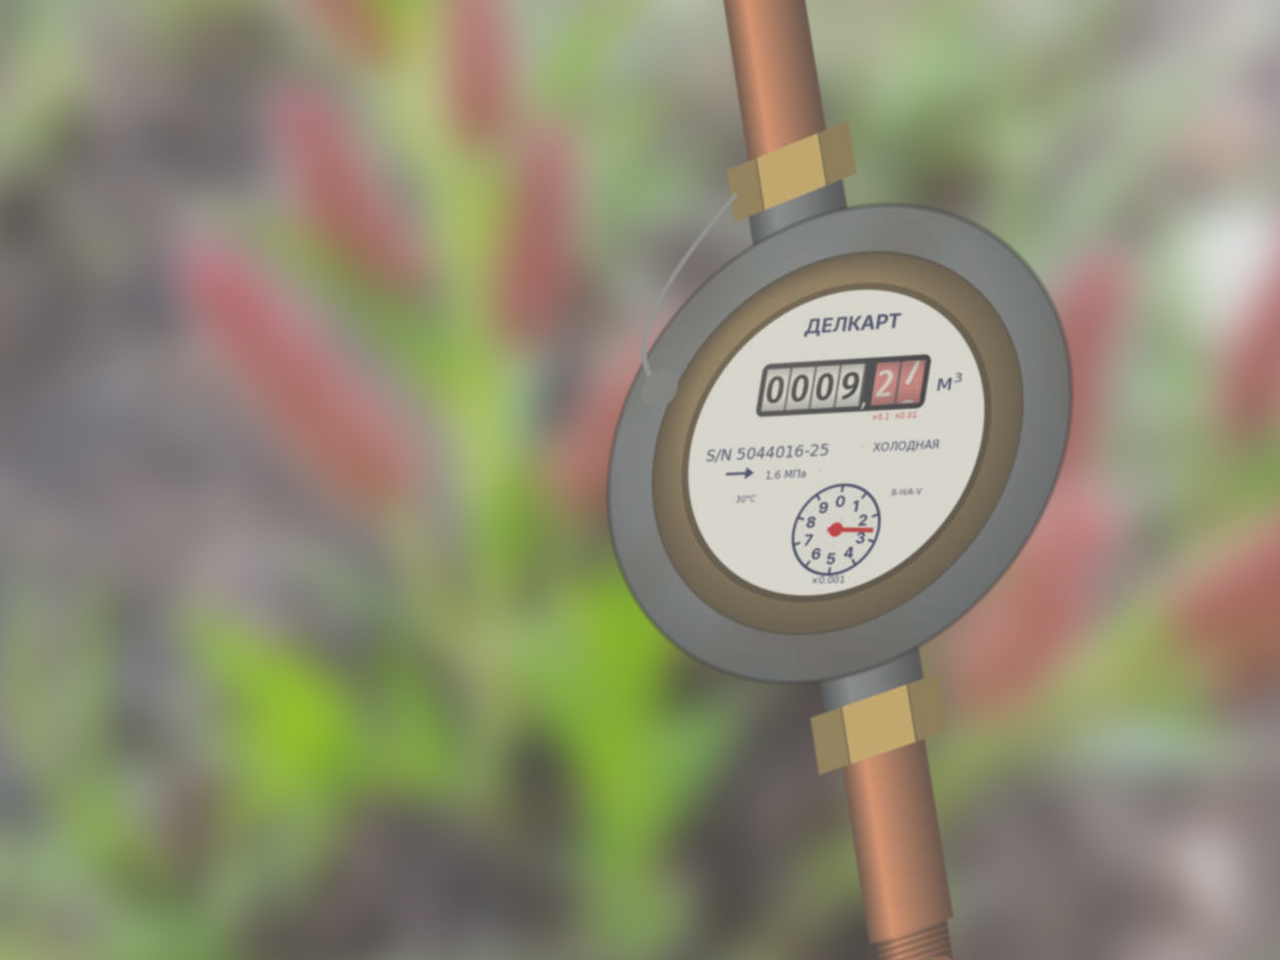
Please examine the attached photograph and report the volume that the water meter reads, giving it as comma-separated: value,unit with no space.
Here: 9.272,m³
